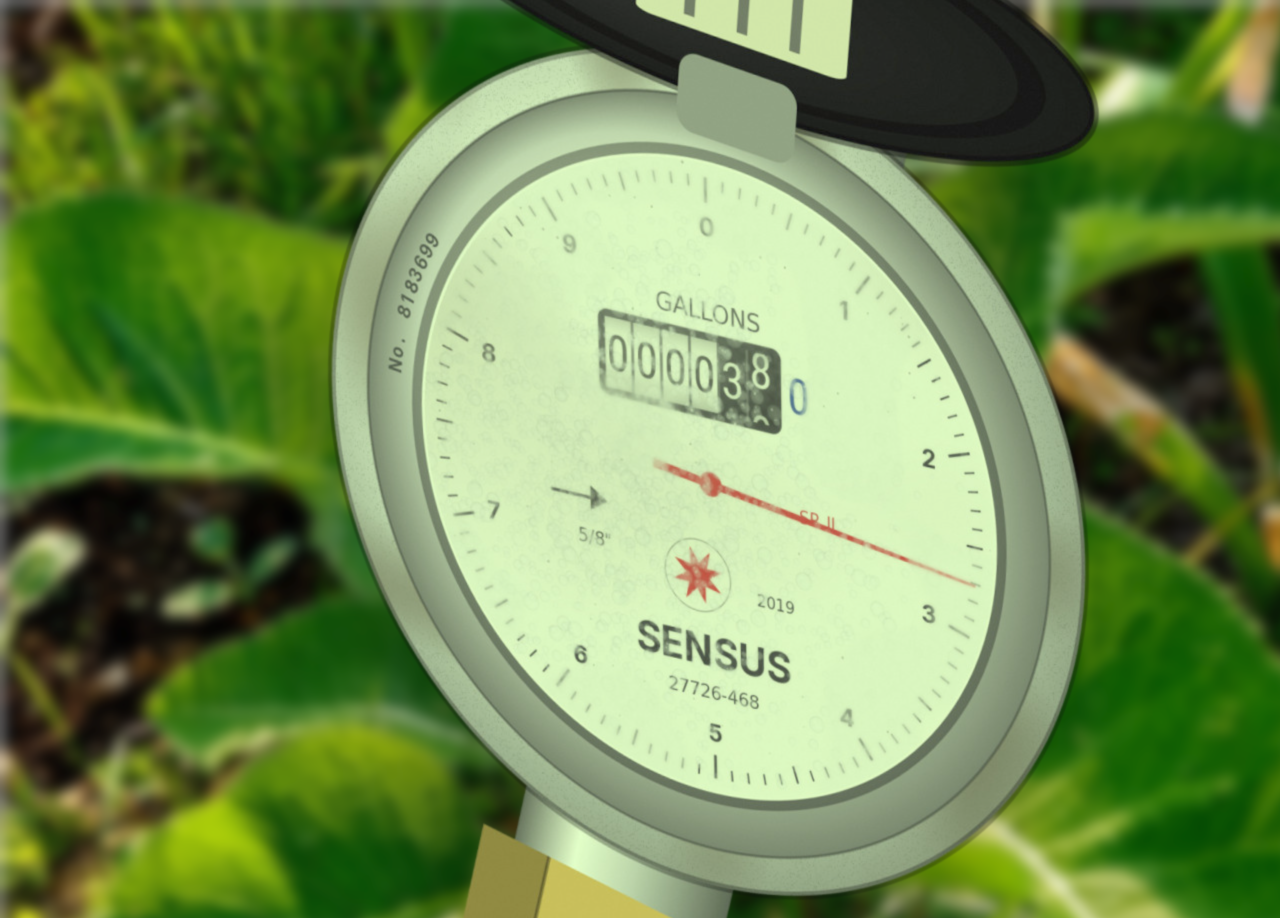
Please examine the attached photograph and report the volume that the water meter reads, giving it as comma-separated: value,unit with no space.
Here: 382.7,gal
